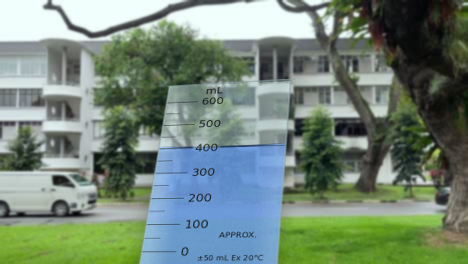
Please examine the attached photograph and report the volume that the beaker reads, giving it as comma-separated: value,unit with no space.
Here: 400,mL
